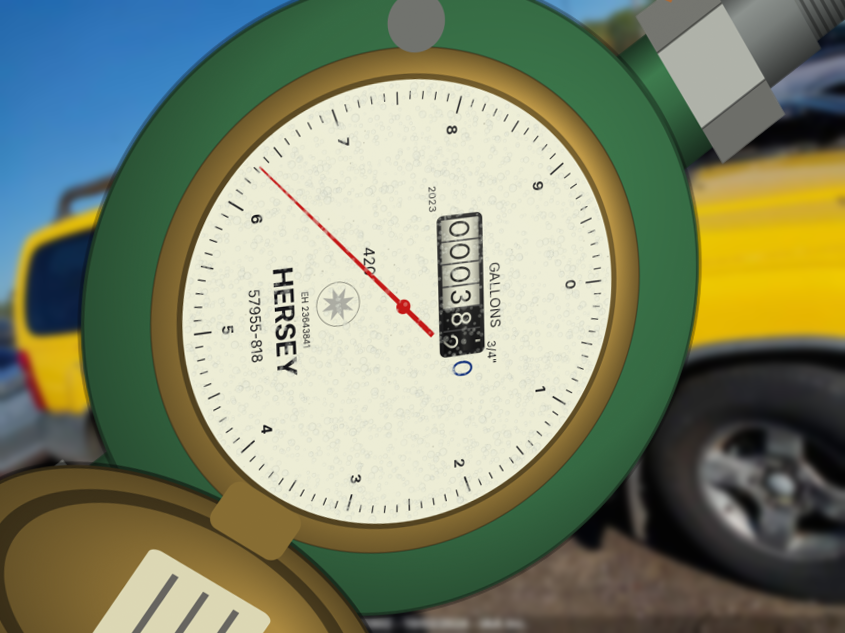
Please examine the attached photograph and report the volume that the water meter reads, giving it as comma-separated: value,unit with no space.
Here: 3816.3,gal
